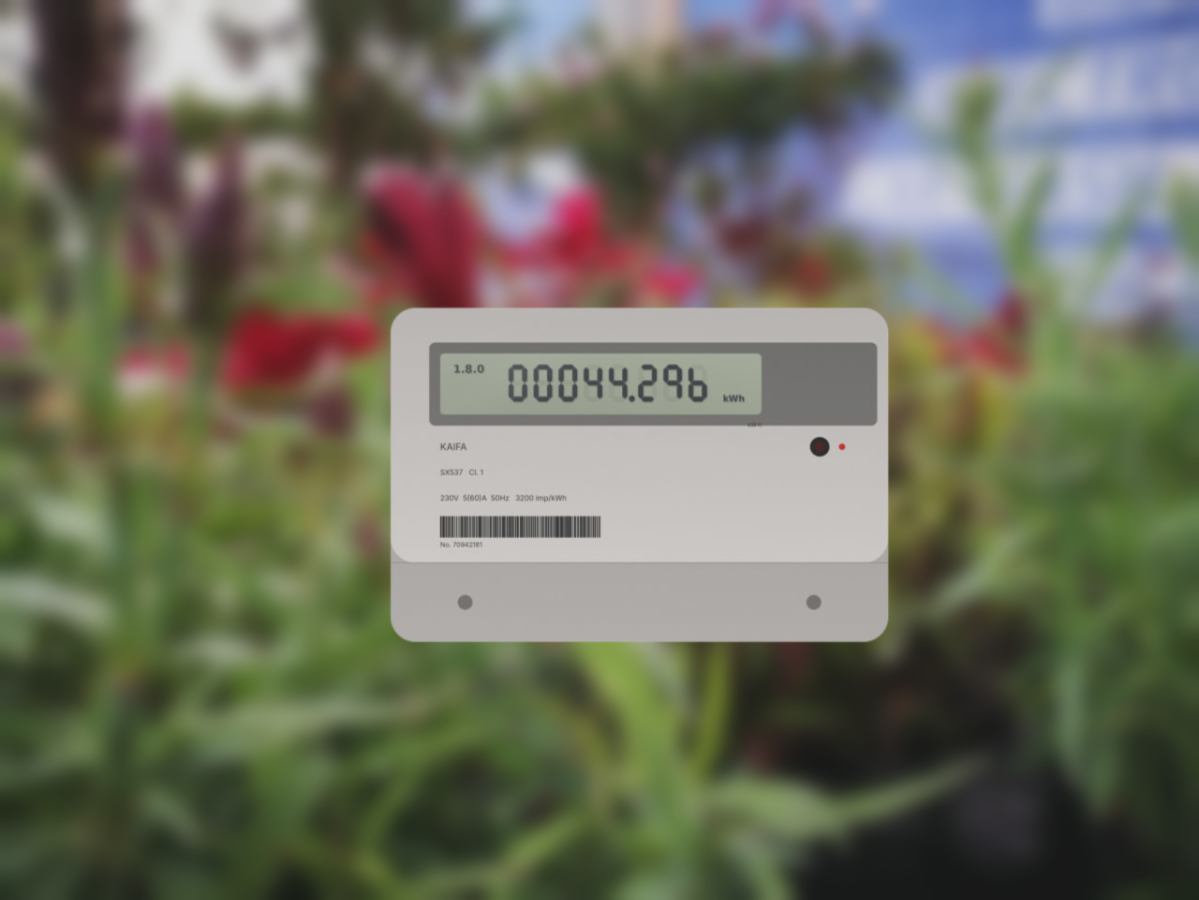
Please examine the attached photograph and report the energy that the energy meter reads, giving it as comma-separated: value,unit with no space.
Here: 44.296,kWh
